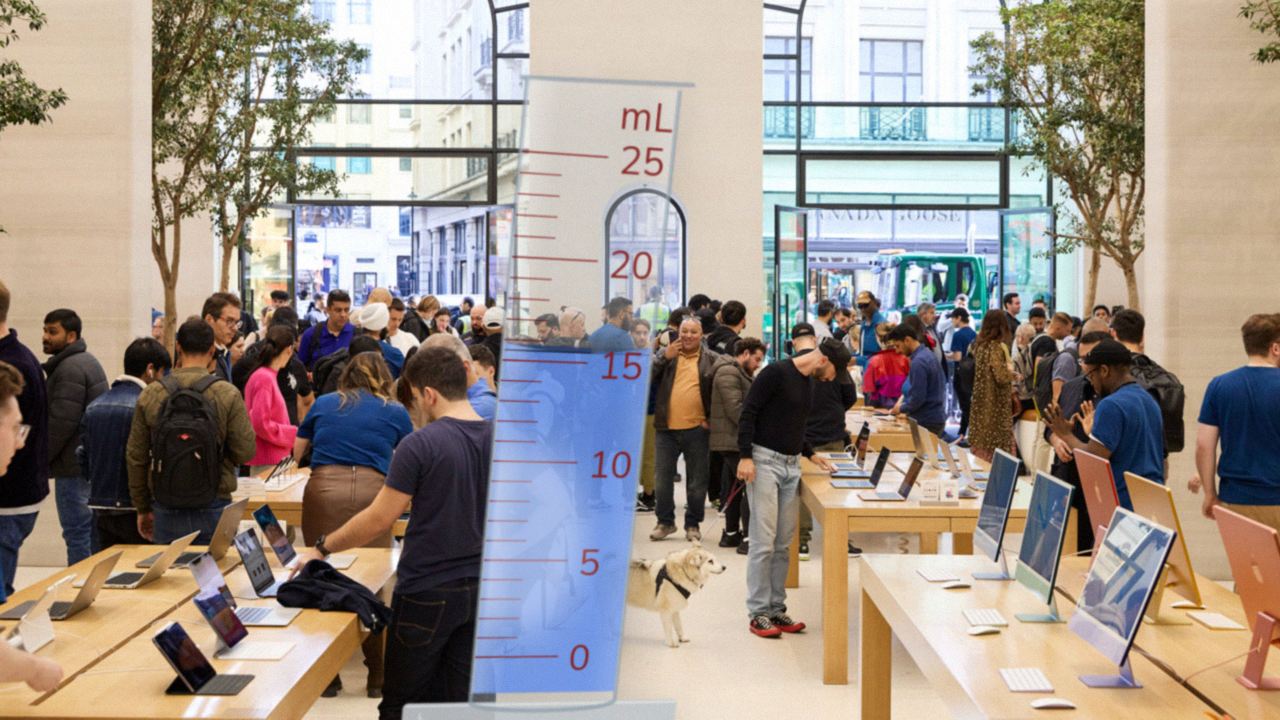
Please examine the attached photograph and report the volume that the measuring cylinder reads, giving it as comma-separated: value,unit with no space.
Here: 15.5,mL
